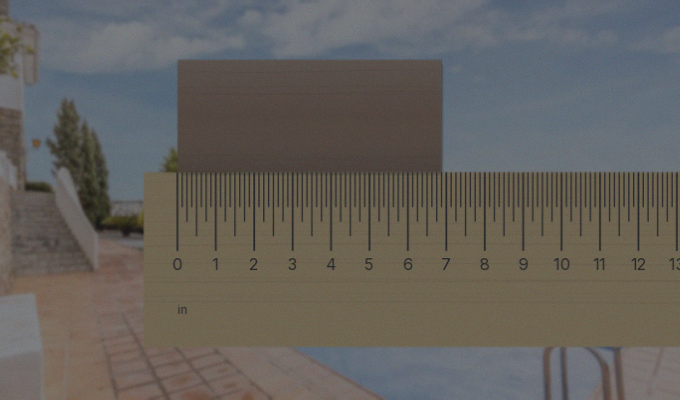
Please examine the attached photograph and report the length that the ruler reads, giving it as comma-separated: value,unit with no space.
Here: 6.875,in
